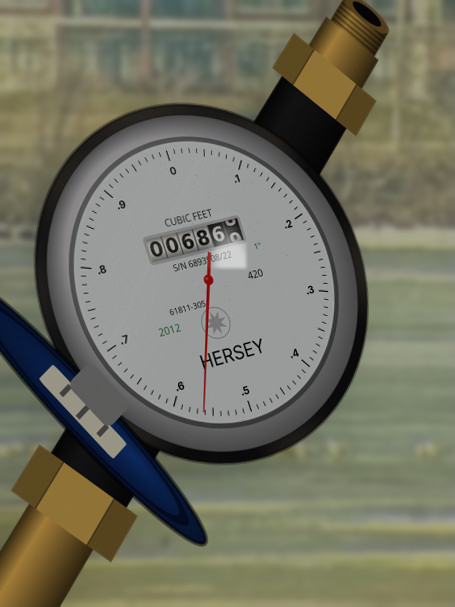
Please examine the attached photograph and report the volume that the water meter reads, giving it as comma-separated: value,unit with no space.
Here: 6868.56,ft³
